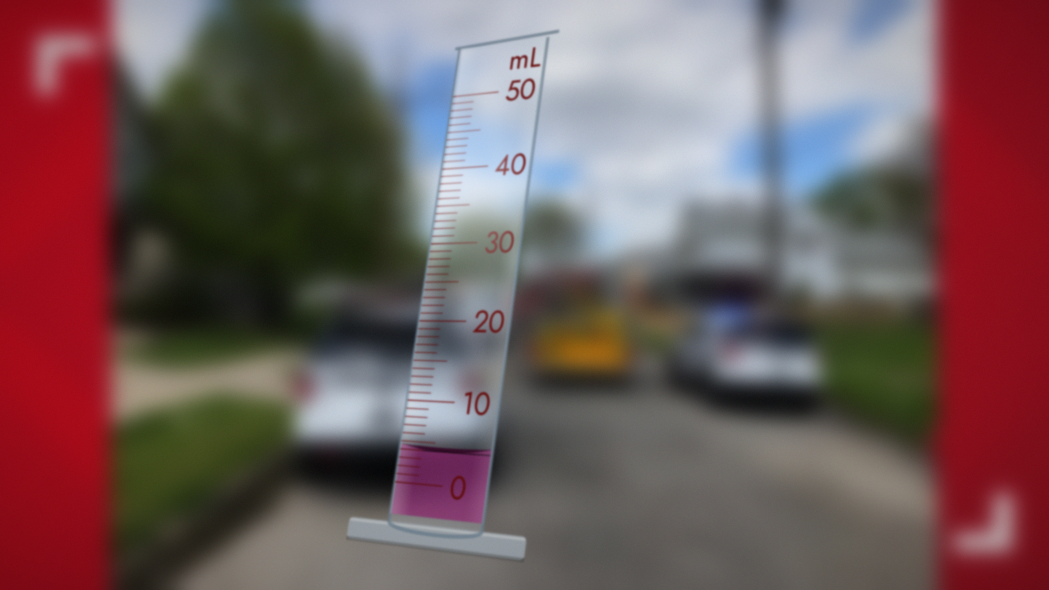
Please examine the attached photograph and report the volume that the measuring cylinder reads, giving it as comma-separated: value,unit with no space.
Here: 4,mL
